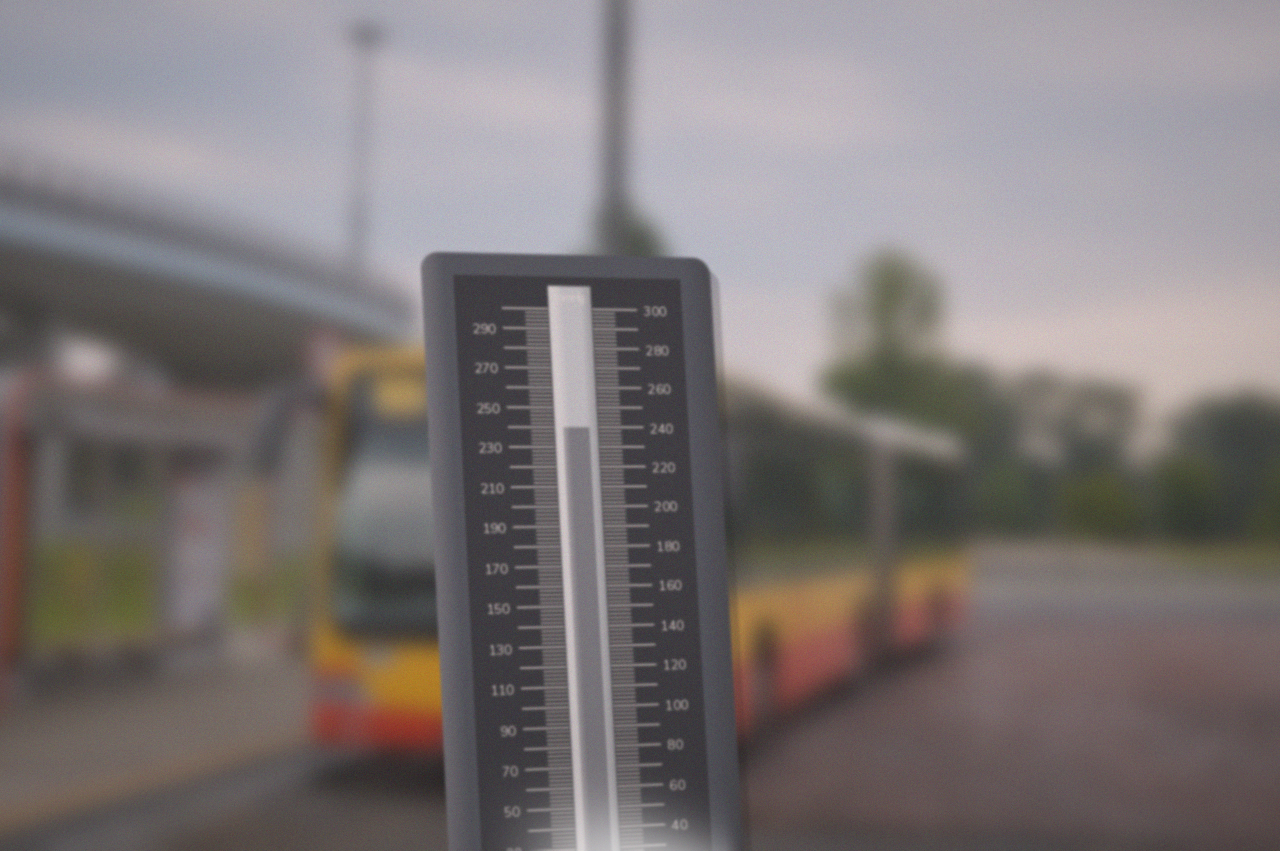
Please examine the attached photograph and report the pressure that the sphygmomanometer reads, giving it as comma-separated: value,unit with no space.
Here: 240,mmHg
